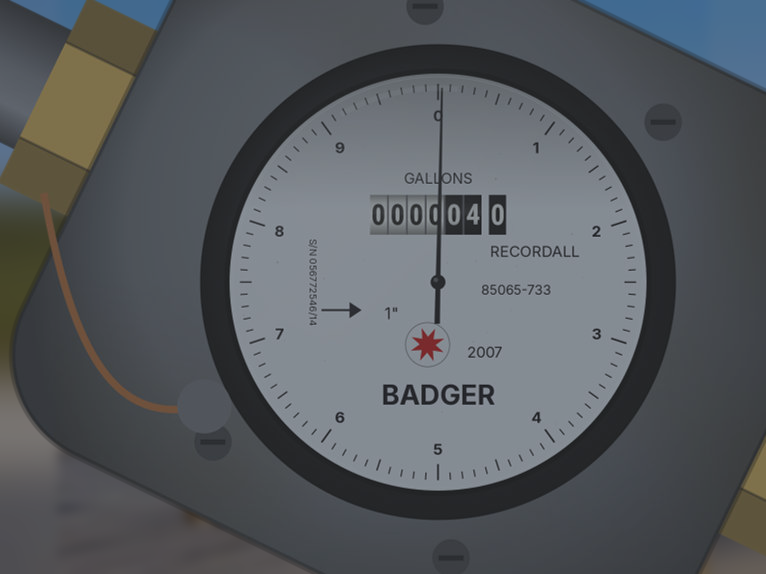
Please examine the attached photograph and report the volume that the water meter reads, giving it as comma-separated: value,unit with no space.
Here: 40.0,gal
